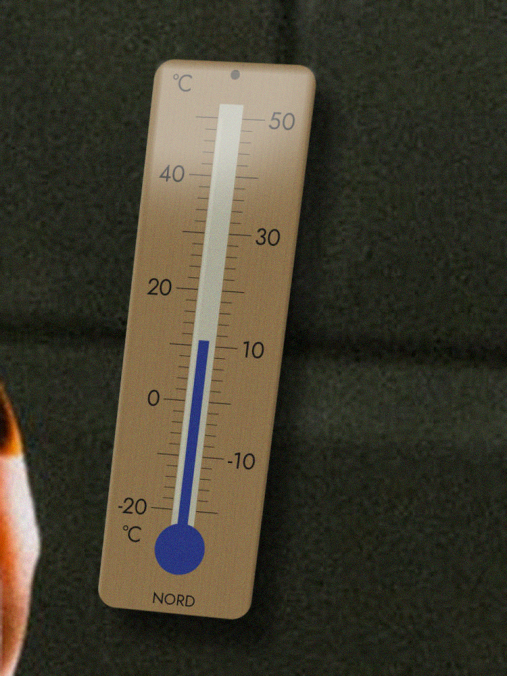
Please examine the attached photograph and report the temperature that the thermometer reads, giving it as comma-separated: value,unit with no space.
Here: 11,°C
